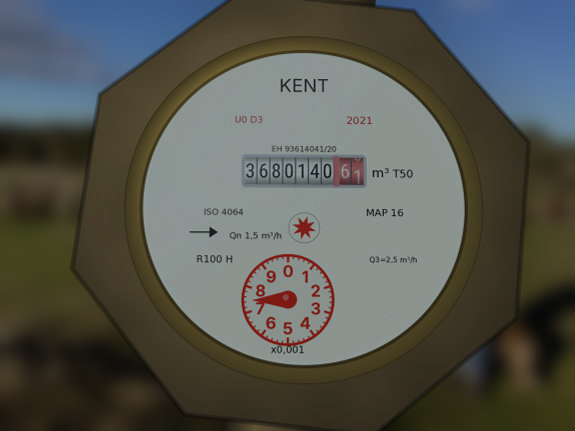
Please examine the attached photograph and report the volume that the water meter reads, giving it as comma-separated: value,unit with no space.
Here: 3680140.607,m³
